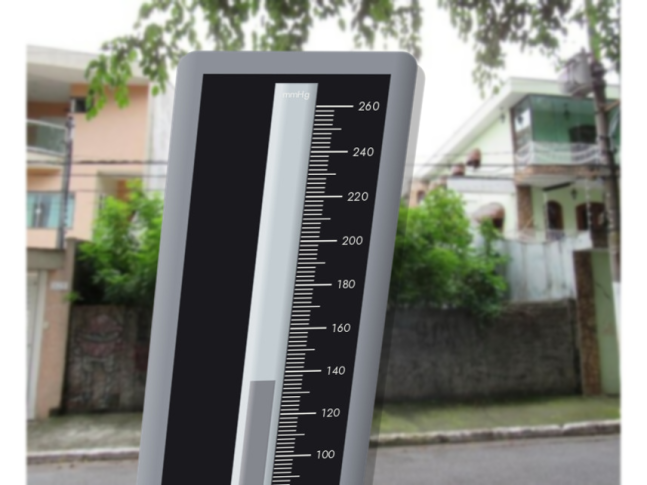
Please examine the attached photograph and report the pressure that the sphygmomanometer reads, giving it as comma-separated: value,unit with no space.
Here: 136,mmHg
